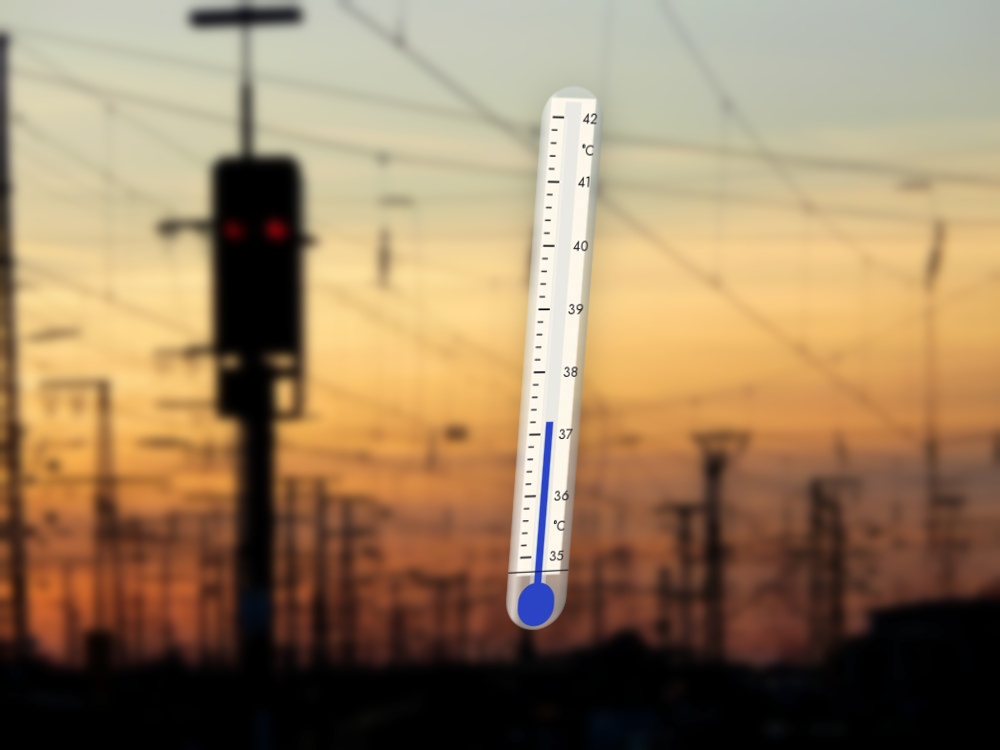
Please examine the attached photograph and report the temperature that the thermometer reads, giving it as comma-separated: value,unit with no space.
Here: 37.2,°C
